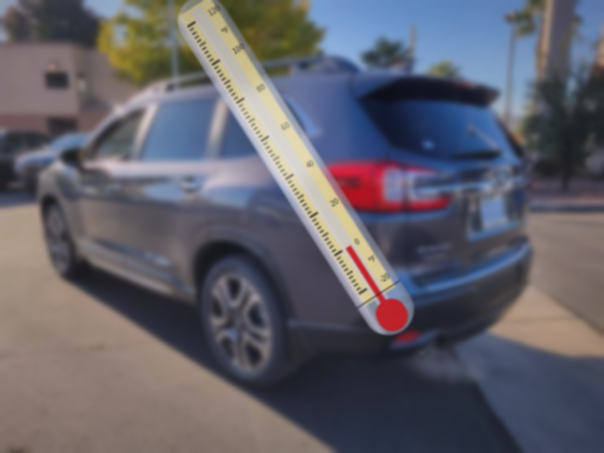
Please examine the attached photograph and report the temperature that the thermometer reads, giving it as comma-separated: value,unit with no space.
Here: 0,°F
